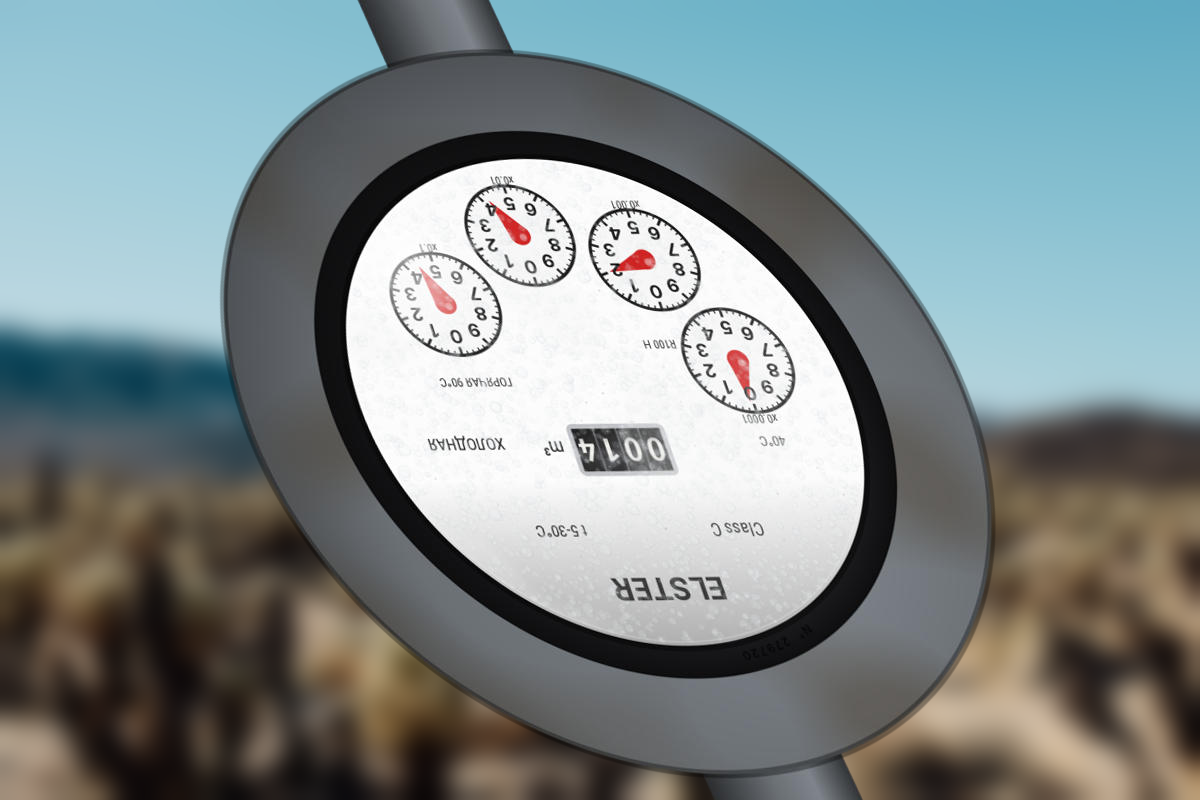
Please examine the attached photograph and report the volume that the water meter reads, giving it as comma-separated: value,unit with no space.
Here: 14.4420,m³
